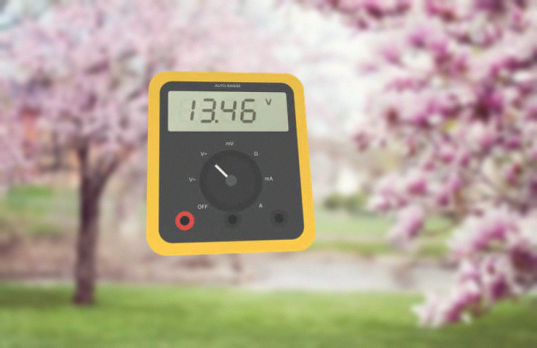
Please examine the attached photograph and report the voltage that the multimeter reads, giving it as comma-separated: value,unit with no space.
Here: 13.46,V
